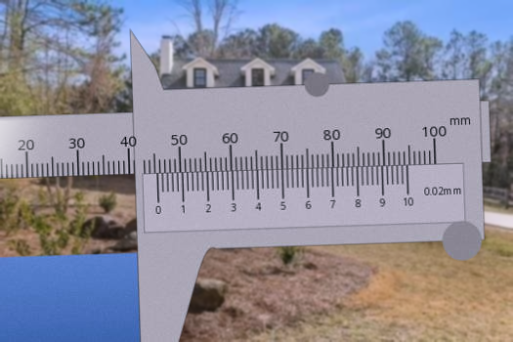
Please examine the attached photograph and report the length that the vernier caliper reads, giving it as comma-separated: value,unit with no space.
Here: 45.5,mm
